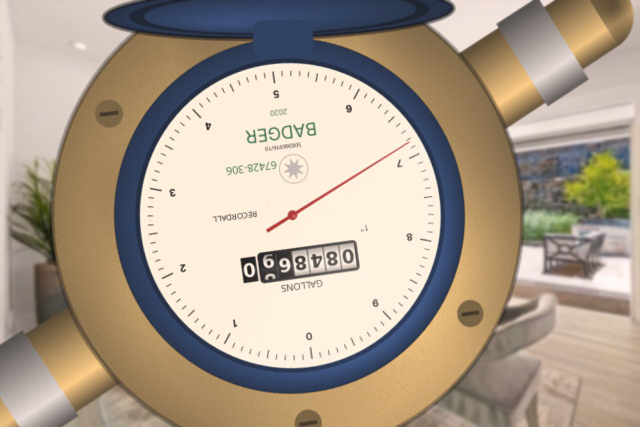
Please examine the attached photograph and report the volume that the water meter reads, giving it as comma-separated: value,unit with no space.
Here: 848686.8,gal
